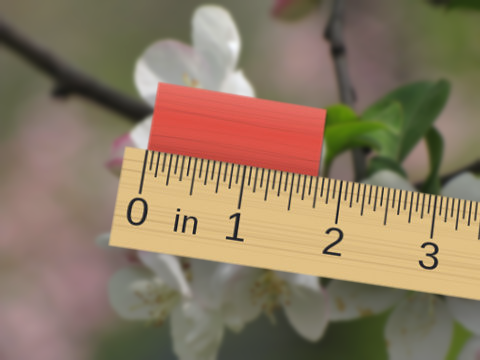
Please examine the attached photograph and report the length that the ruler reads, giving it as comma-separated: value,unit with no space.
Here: 1.75,in
